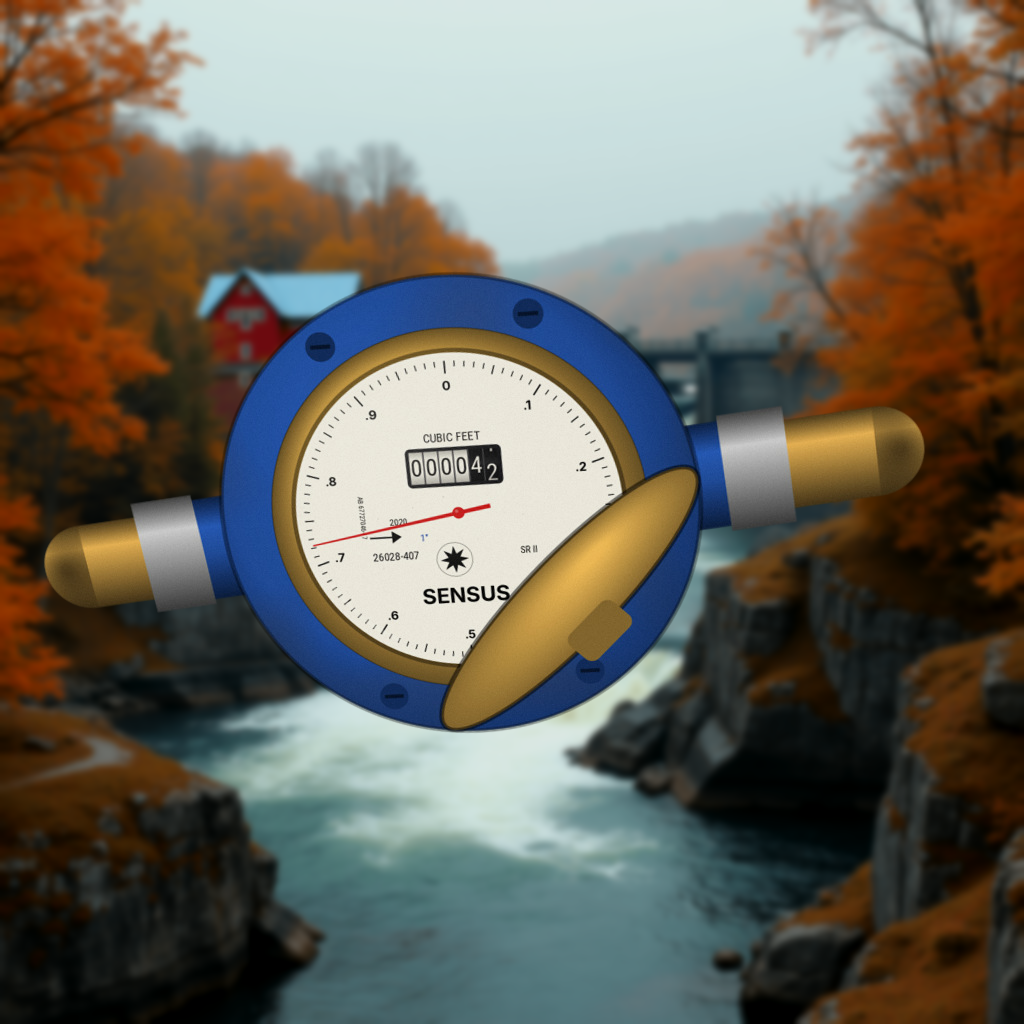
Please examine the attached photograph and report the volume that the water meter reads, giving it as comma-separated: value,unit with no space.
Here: 41.72,ft³
